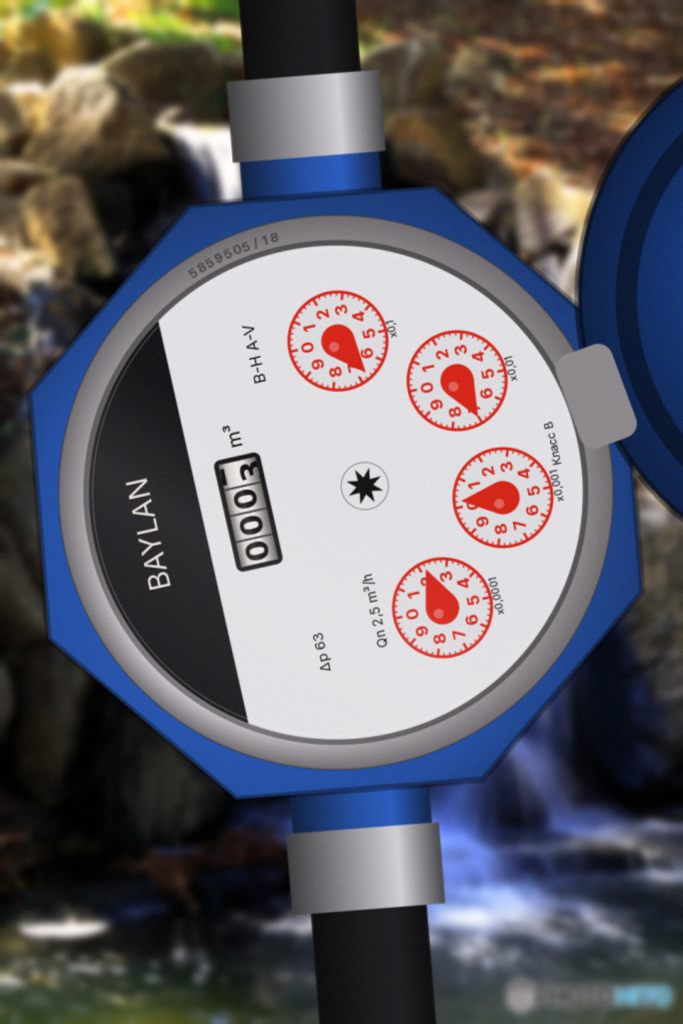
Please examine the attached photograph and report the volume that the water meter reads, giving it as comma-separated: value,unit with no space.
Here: 2.6702,m³
